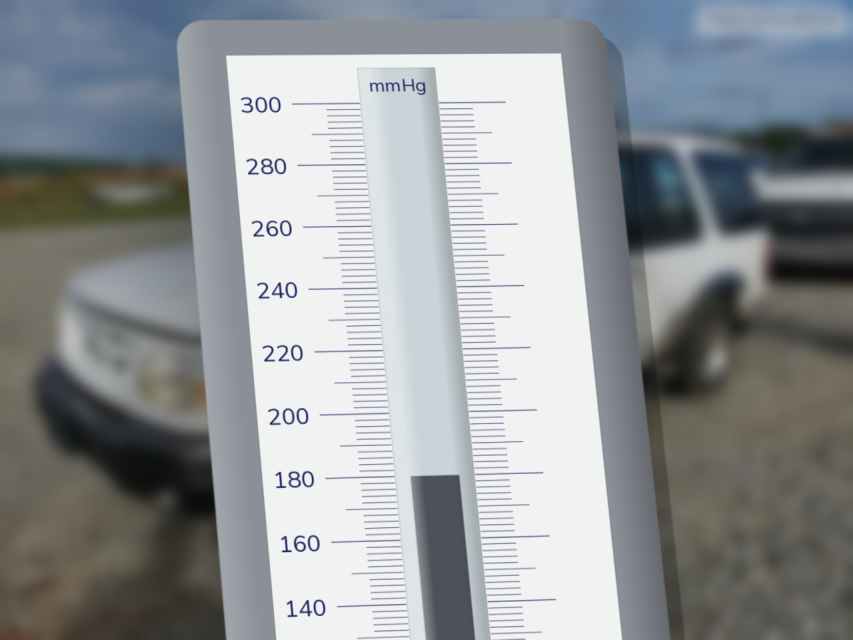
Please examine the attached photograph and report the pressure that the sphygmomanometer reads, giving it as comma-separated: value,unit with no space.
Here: 180,mmHg
